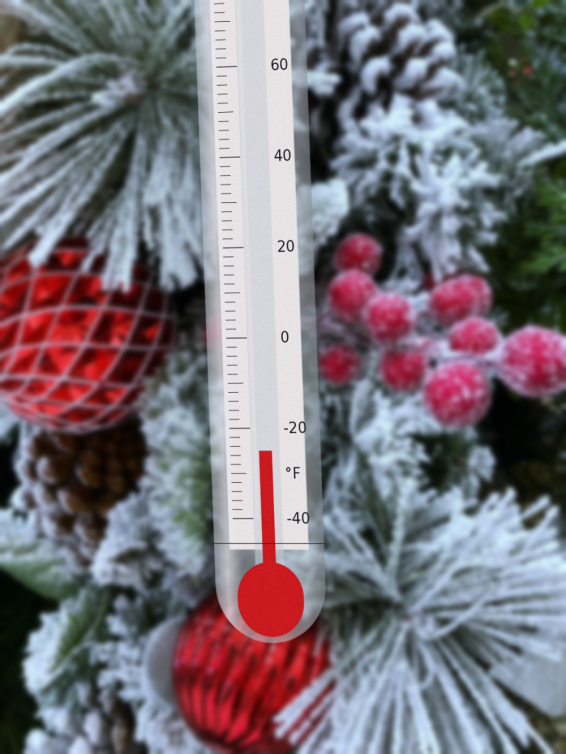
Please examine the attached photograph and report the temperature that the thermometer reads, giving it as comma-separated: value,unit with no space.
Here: -25,°F
